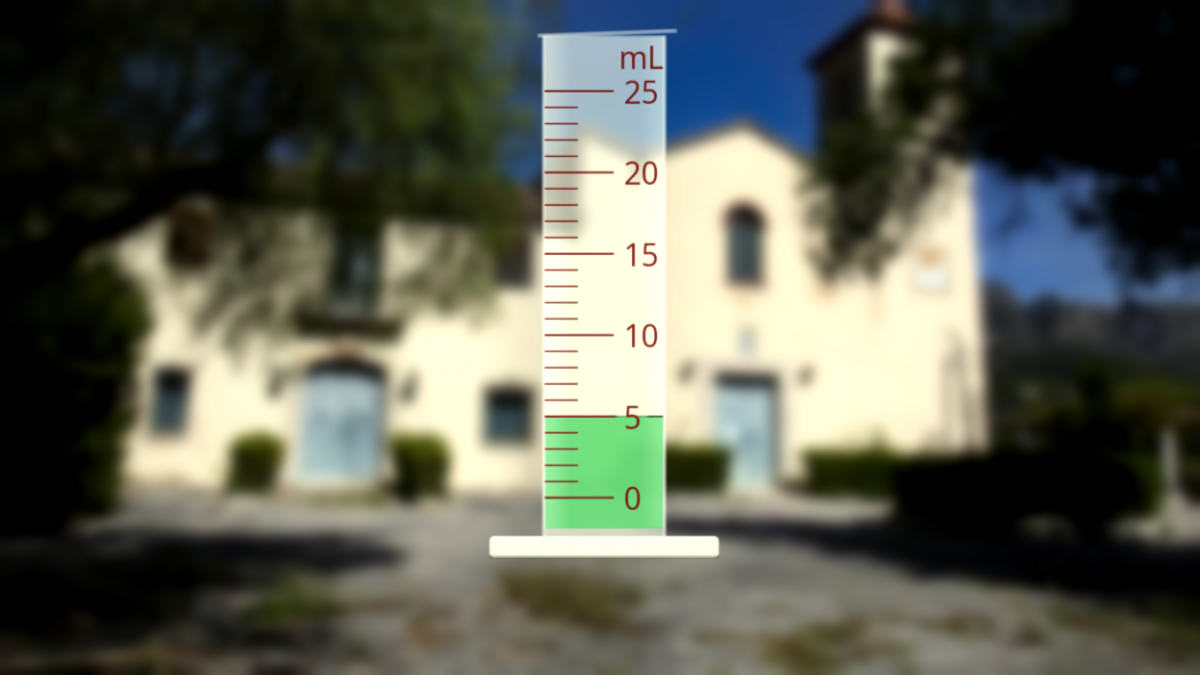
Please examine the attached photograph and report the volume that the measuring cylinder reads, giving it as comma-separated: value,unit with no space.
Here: 5,mL
